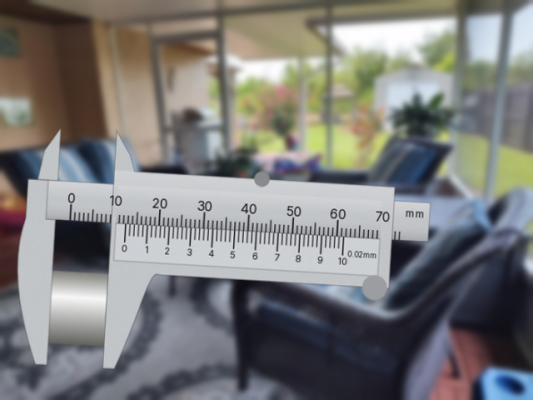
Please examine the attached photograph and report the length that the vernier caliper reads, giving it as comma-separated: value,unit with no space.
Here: 12.5,mm
